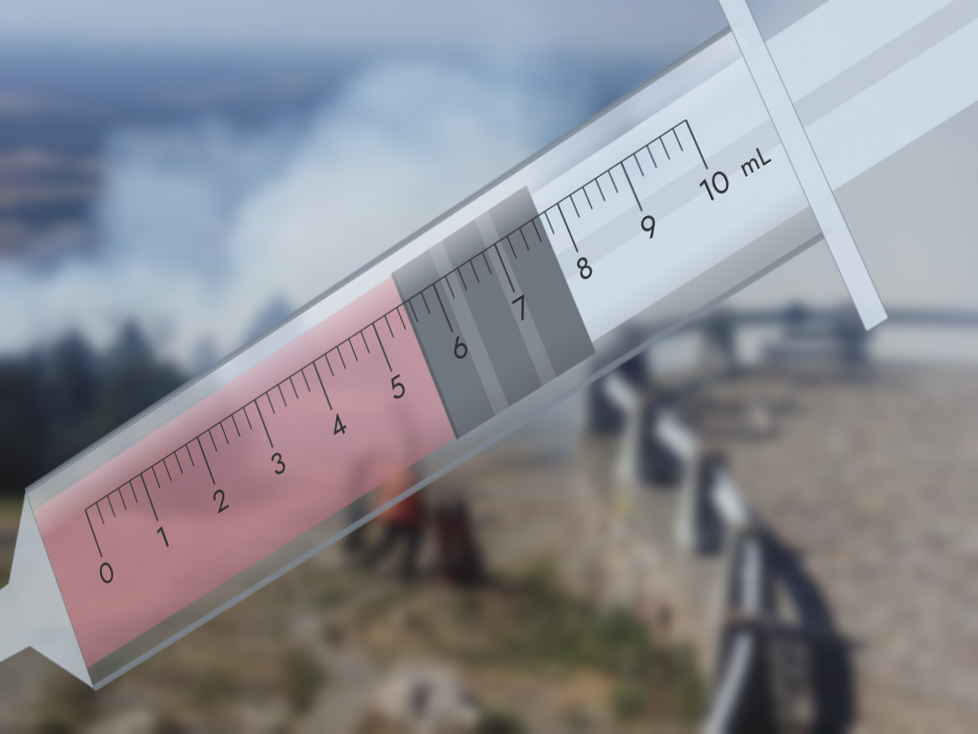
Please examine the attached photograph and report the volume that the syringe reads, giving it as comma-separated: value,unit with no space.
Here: 5.5,mL
